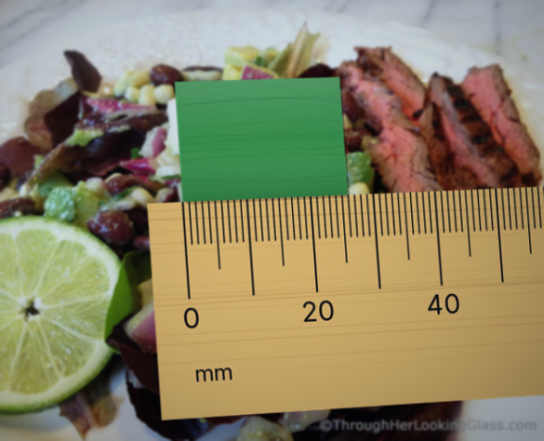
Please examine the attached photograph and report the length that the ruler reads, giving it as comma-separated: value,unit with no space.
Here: 26,mm
